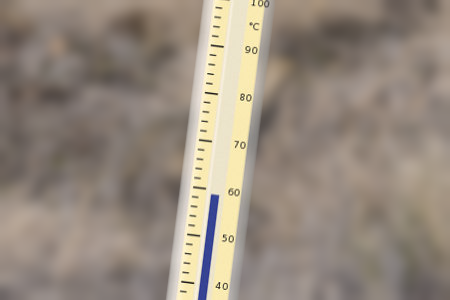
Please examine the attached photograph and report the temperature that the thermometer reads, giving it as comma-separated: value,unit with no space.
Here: 59,°C
